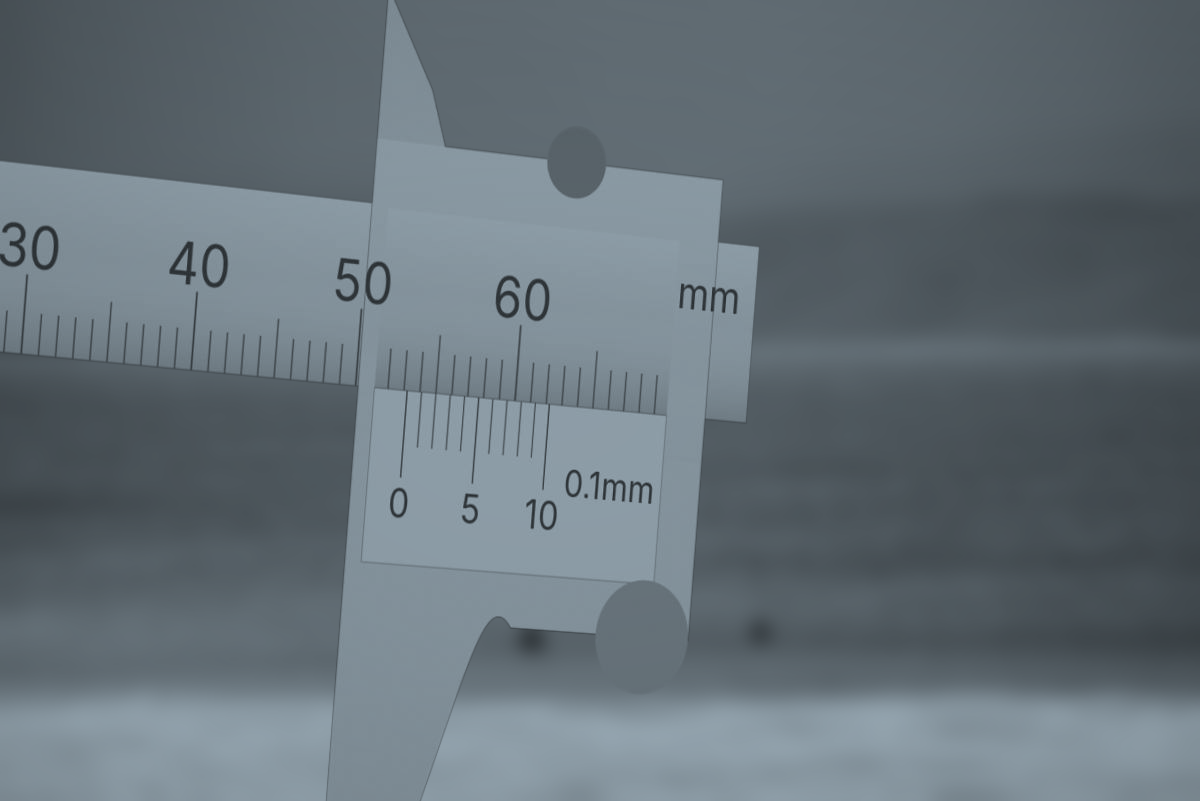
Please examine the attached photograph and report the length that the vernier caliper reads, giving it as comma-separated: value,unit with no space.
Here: 53.2,mm
